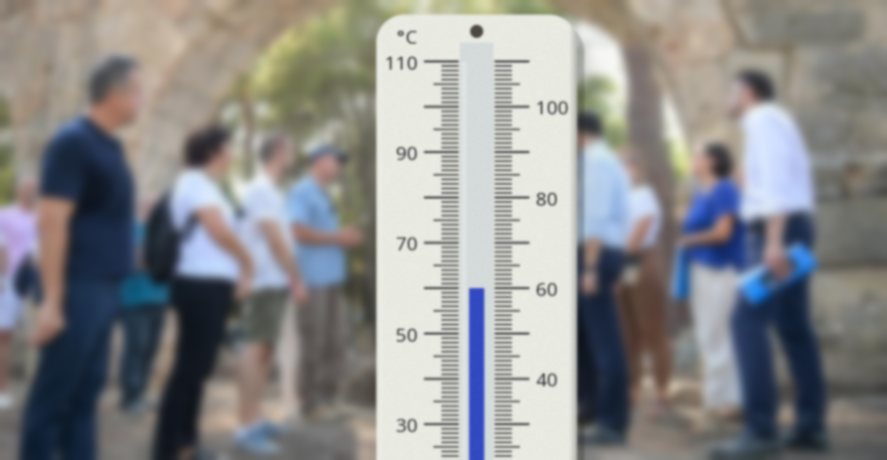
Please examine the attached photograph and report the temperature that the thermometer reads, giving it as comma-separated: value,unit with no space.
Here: 60,°C
